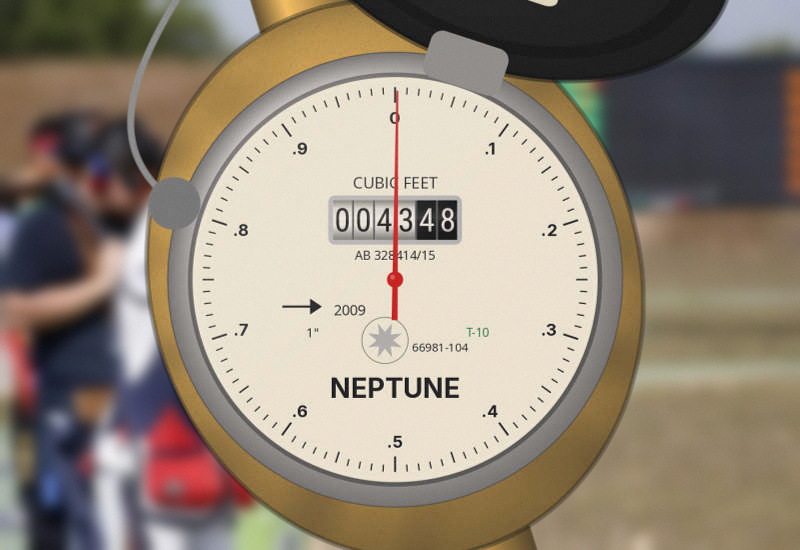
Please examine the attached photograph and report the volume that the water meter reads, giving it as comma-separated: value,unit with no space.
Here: 4348.00,ft³
